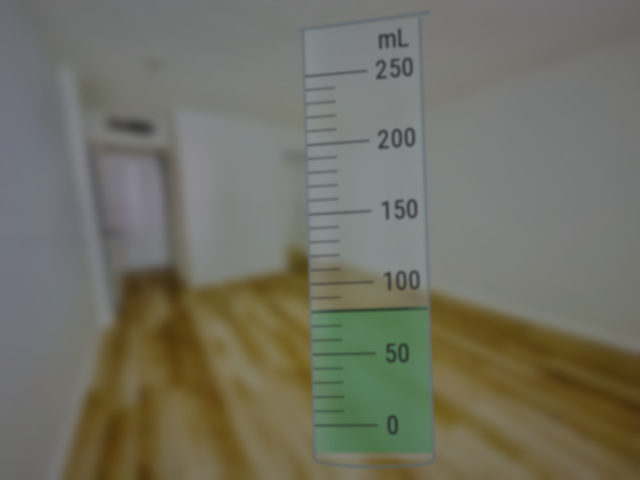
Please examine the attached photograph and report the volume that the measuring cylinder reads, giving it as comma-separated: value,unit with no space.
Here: 80,mL
